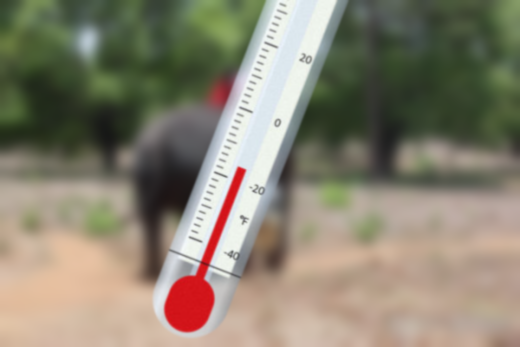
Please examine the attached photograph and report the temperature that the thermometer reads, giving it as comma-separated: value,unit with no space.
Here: -16,°F
